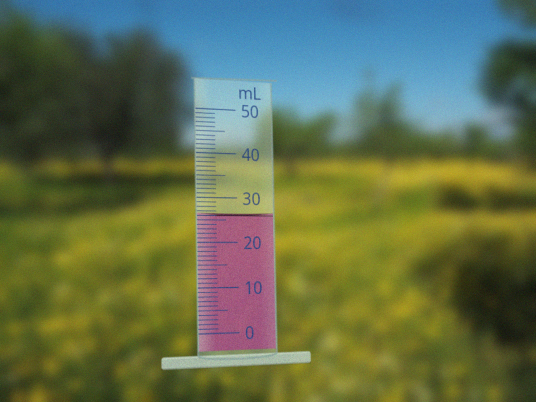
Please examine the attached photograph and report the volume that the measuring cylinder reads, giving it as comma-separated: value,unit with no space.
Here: 26,mL
